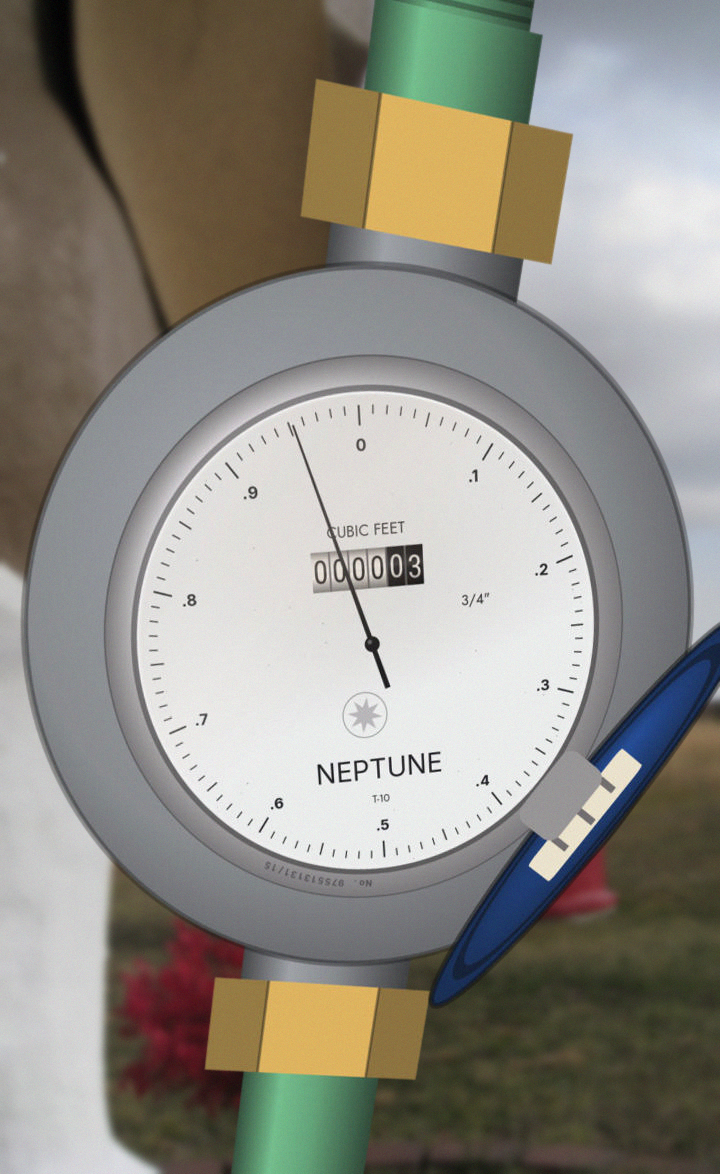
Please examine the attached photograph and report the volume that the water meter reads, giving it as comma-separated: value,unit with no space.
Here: 2.95,ft³
